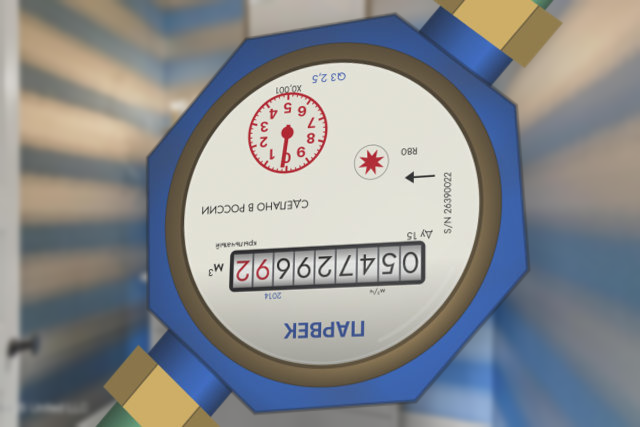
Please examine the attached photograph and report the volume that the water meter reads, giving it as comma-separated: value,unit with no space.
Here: 547296.920,m³
